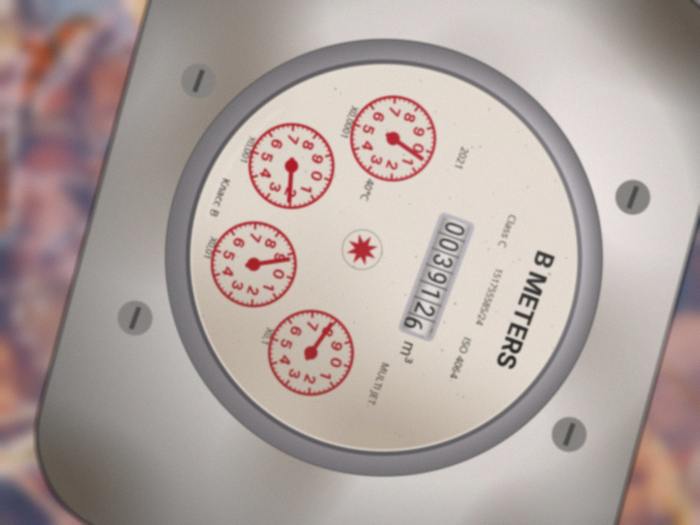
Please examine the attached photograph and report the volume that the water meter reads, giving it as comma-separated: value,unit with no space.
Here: 39125.7920,m³
